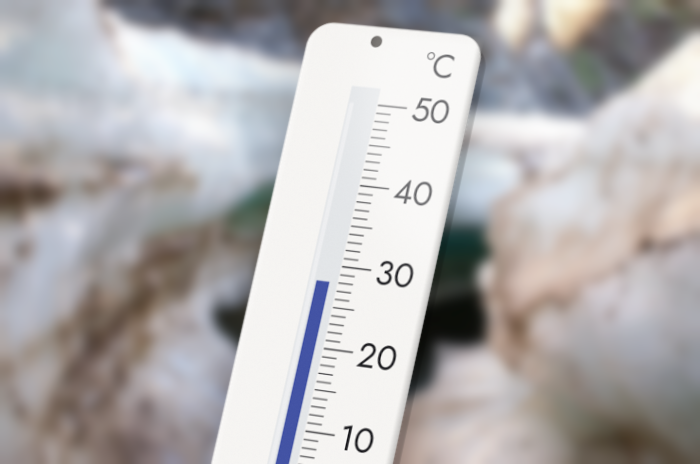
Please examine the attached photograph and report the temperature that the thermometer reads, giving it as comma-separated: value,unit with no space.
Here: 28,°C
